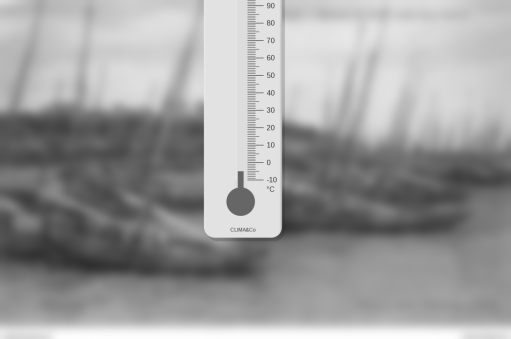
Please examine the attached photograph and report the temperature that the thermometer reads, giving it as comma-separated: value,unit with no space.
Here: -5,°C
